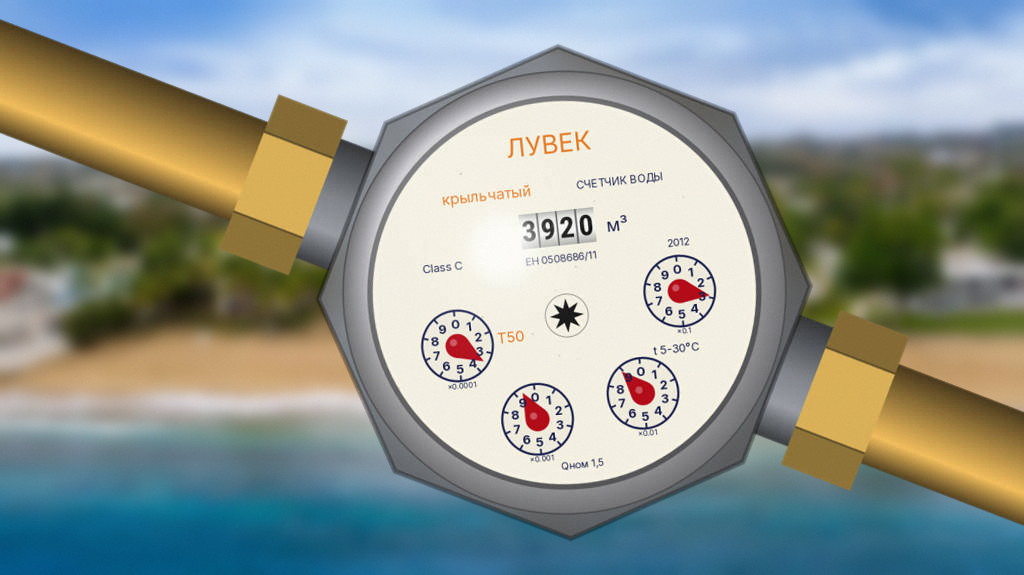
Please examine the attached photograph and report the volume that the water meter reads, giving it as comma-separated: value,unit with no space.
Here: 3920.2893,m³
